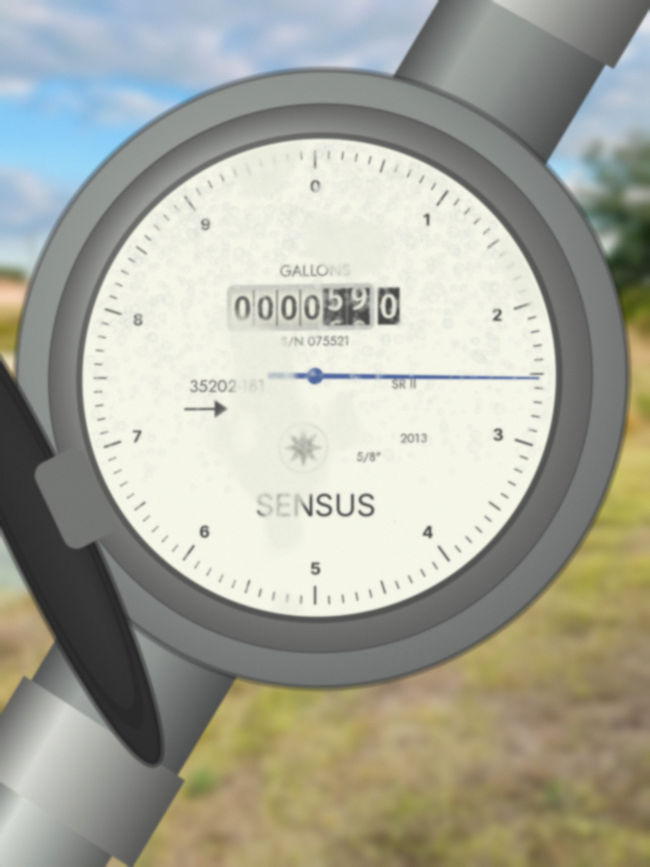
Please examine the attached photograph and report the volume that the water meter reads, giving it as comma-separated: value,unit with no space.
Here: 592.5,gal
